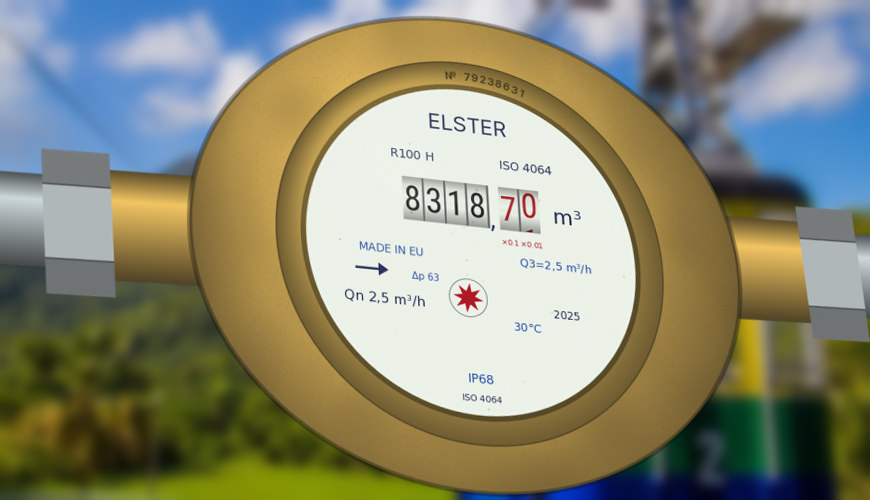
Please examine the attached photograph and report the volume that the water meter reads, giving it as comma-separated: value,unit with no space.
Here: 8318.70,m³
